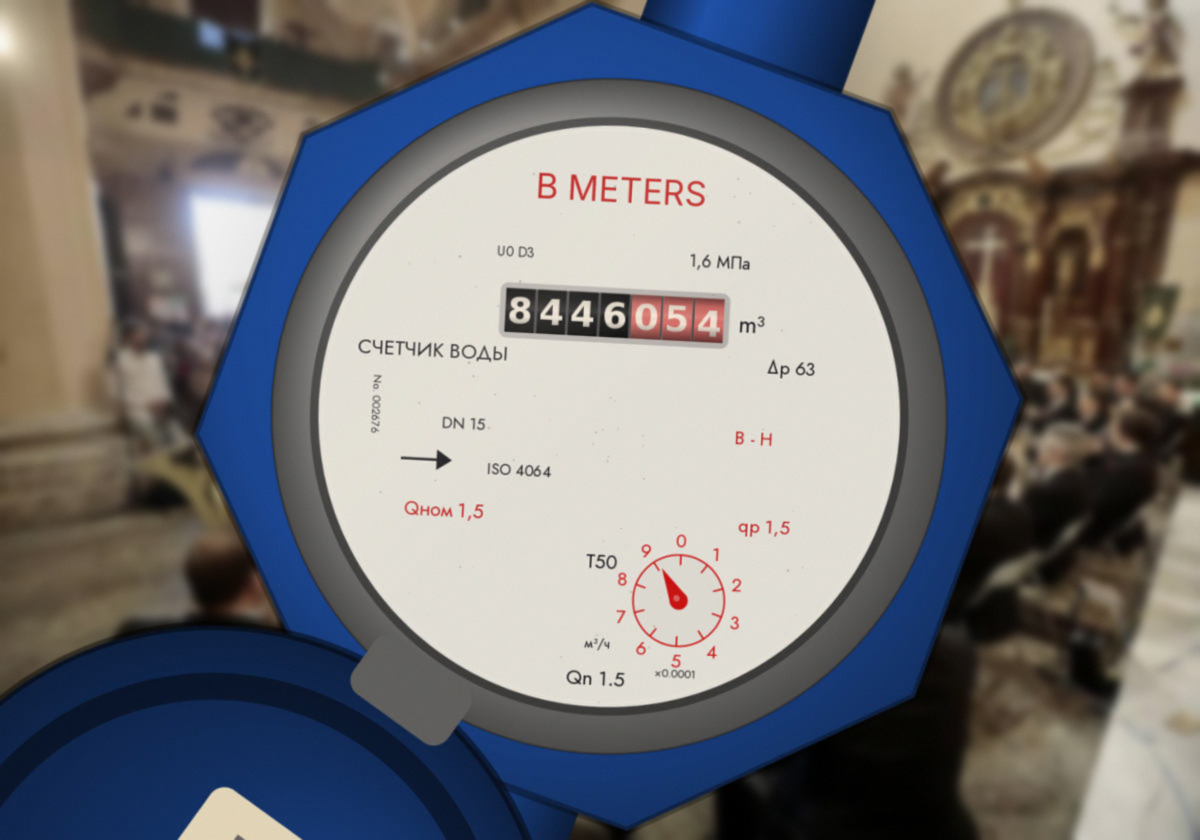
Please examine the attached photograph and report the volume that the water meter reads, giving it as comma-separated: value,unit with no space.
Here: 8446.0539,m³
